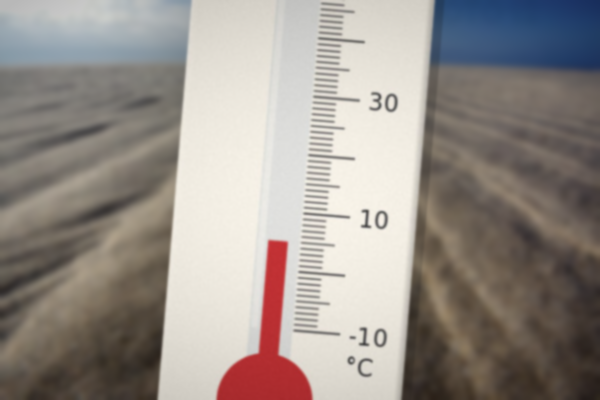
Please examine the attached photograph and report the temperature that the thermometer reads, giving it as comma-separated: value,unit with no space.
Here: 5,°C
